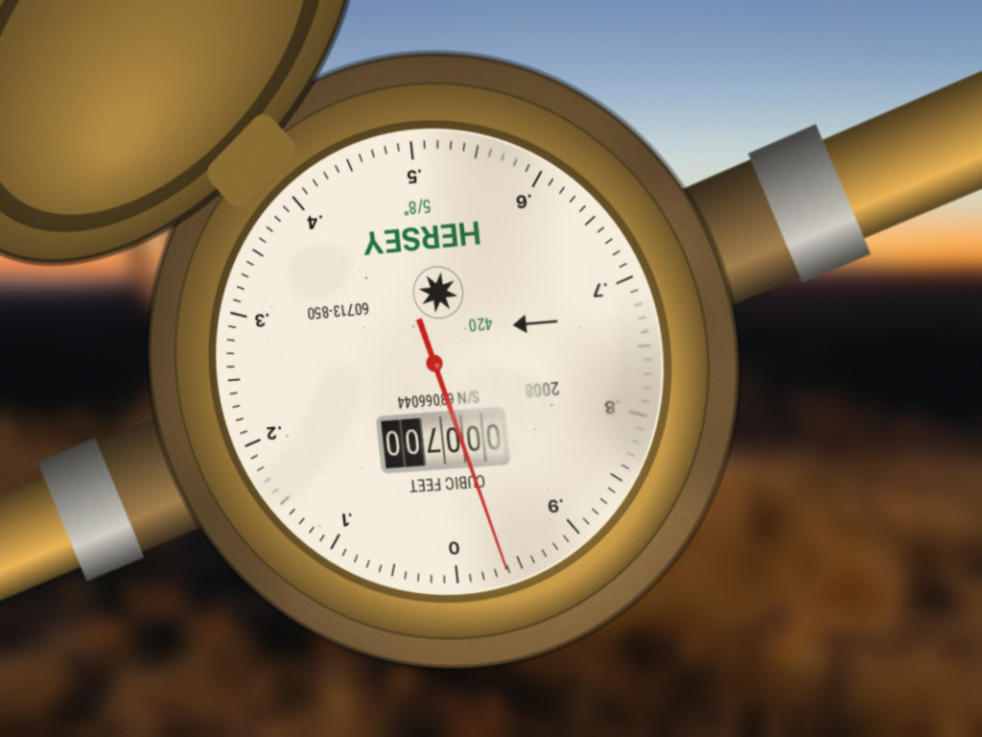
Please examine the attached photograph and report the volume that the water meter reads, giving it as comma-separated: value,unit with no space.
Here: 699.96,ft³
